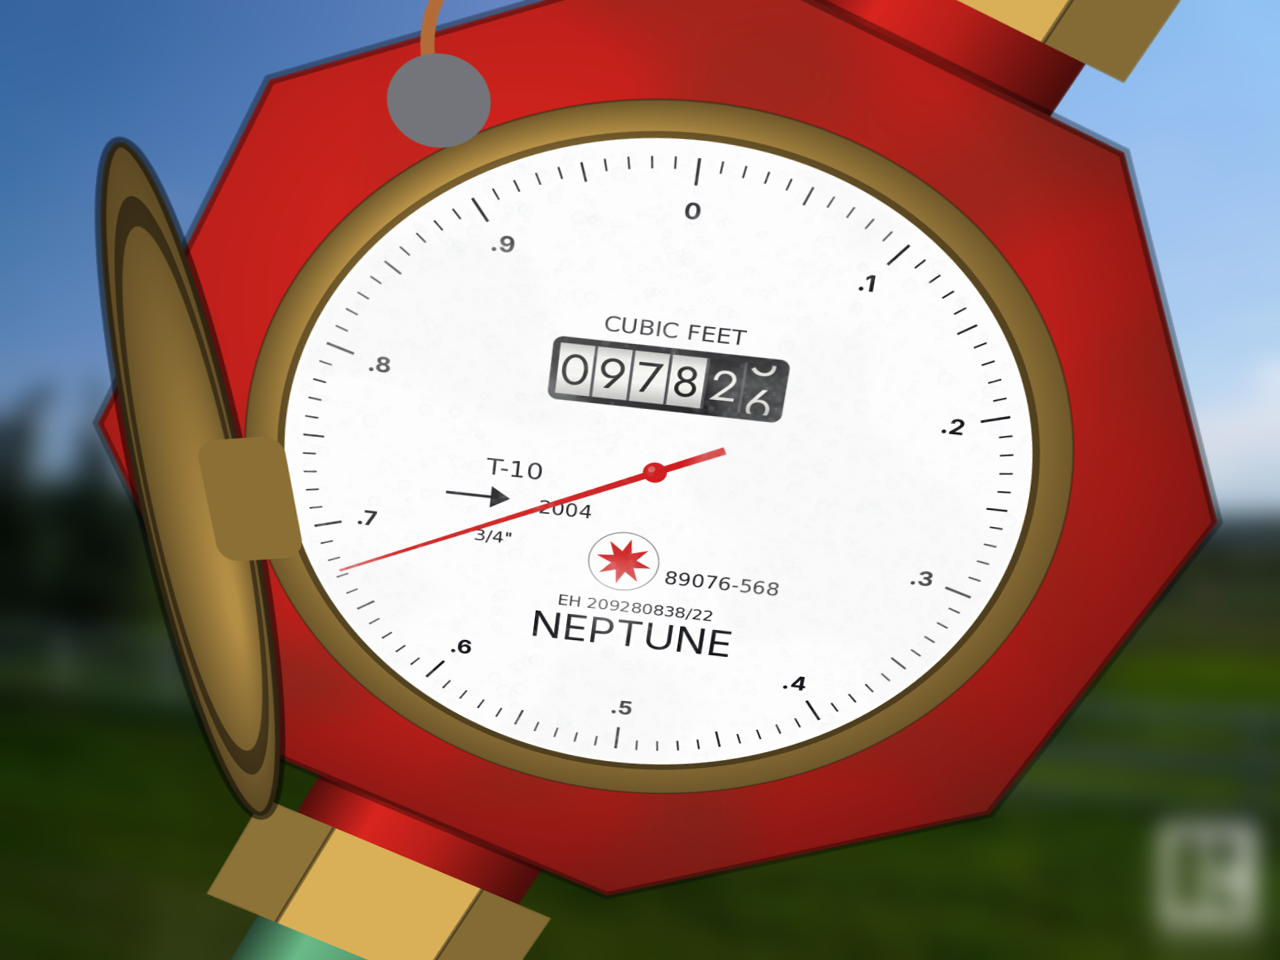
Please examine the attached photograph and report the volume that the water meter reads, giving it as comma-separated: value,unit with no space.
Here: 97825.67,ft³
